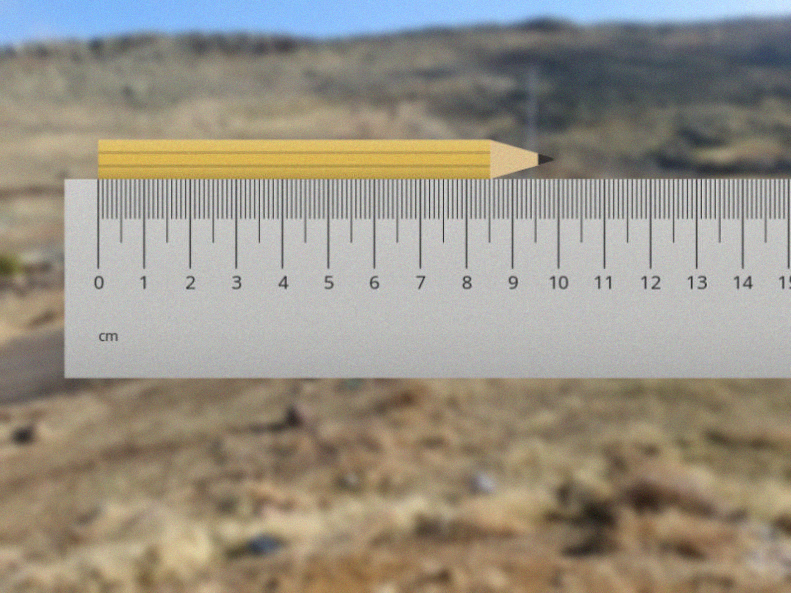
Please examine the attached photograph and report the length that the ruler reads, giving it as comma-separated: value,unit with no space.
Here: 9.9,cm
